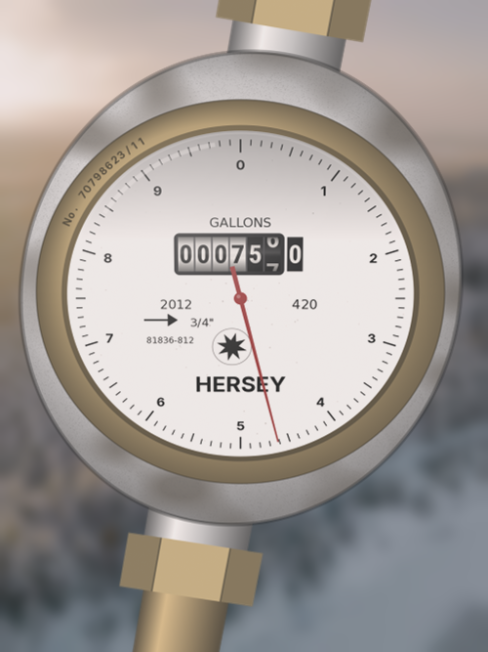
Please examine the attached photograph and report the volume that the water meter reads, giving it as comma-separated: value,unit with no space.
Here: 7564.6,gal
